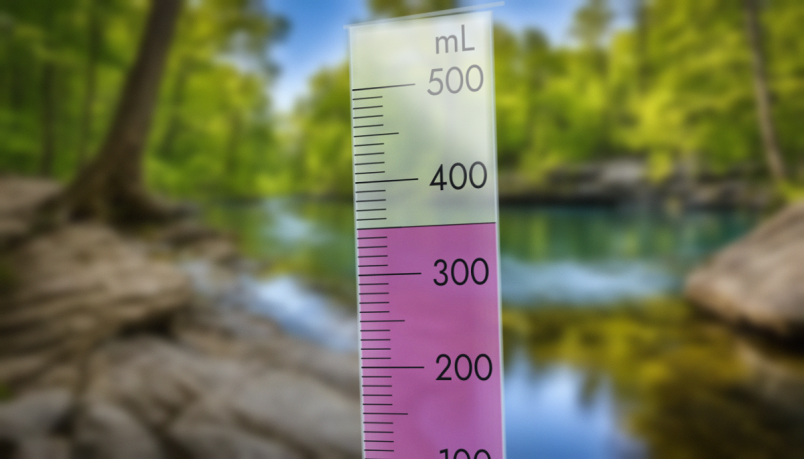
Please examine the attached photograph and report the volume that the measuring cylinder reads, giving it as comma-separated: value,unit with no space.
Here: 350,mL
